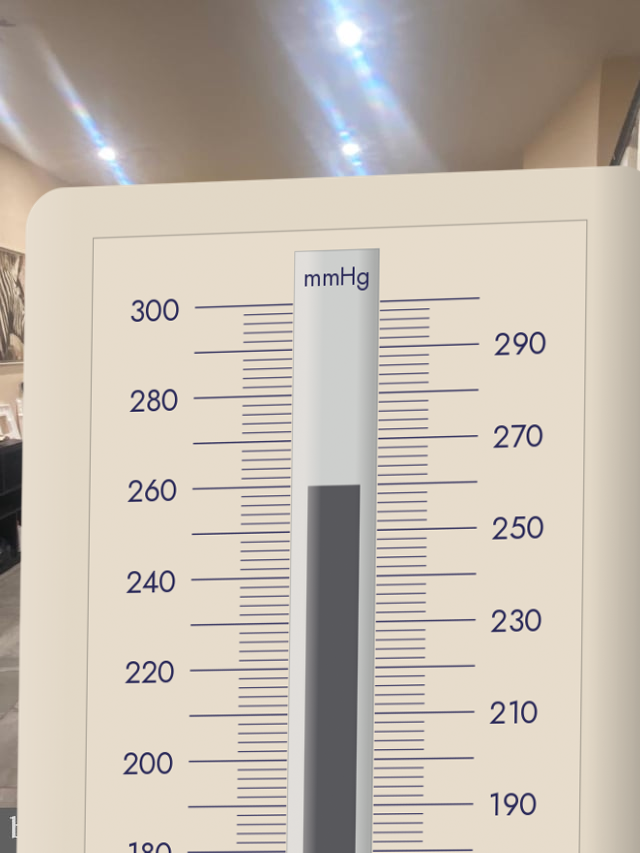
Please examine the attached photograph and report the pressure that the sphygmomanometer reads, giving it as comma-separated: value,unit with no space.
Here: 260,mmHg
